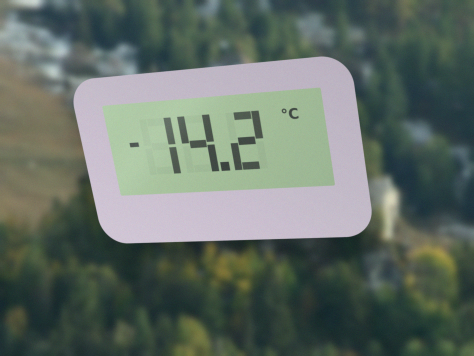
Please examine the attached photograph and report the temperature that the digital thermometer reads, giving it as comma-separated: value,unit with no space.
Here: -14.2,°C
